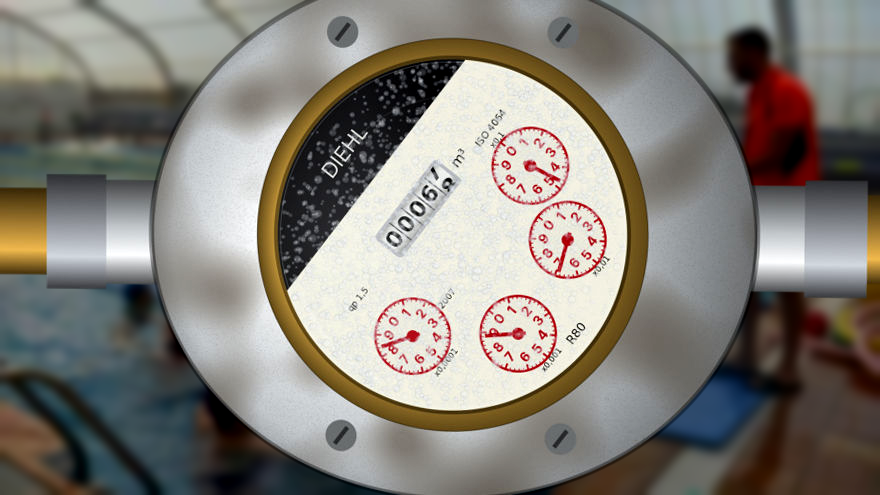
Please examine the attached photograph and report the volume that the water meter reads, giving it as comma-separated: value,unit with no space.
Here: 67.4688,m³
